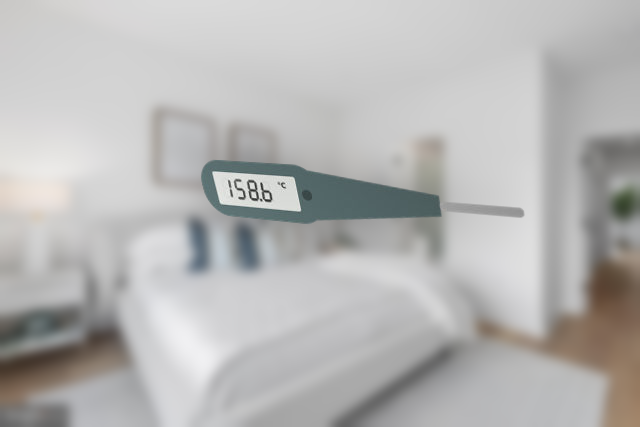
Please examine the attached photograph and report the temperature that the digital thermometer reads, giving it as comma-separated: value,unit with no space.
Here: 158.6,°C
